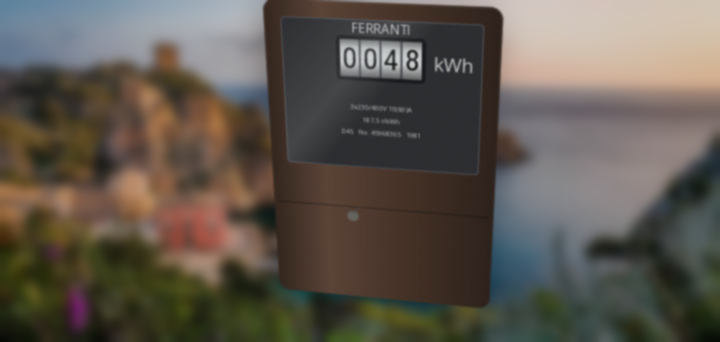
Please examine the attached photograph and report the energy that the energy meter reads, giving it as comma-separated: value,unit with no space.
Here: 48,kWh
